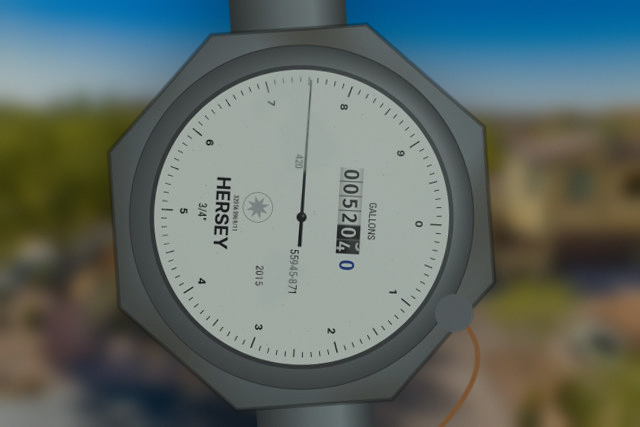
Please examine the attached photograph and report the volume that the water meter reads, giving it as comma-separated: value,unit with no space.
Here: 52037.5,gal
